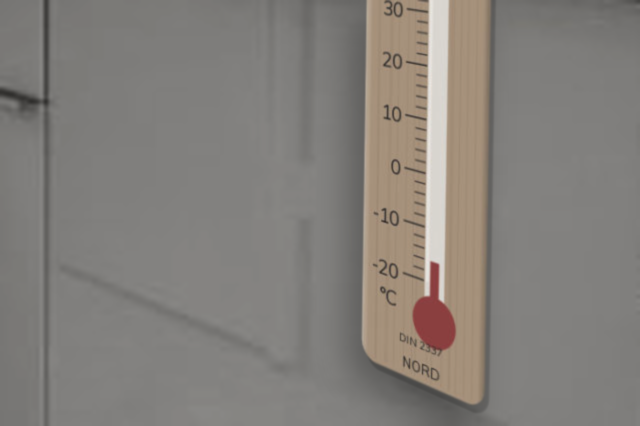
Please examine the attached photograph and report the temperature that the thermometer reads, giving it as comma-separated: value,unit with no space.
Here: -16,°C
